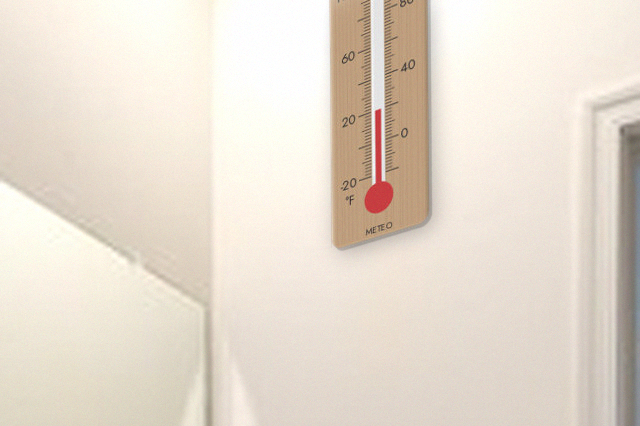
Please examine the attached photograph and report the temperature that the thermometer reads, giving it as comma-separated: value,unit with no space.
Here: 20,°F
